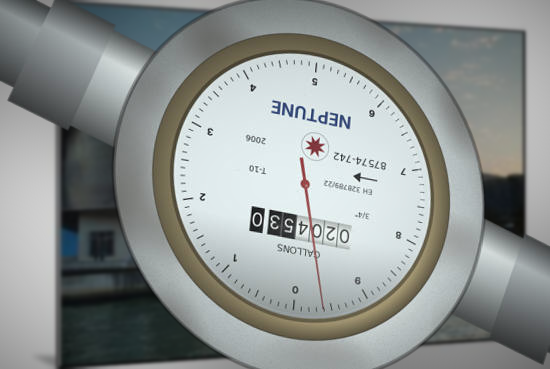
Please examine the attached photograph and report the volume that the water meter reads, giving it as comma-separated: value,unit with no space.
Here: 204529.6,gal
